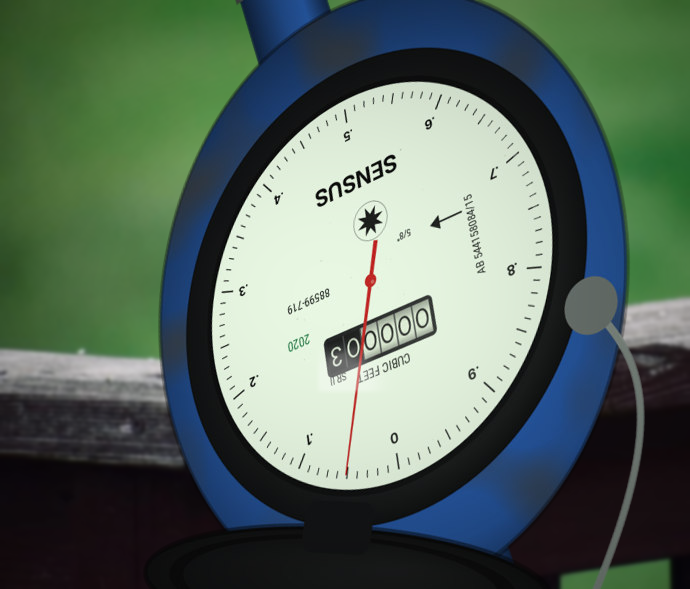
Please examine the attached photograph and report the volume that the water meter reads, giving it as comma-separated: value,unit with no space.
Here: 3.05,ft³
